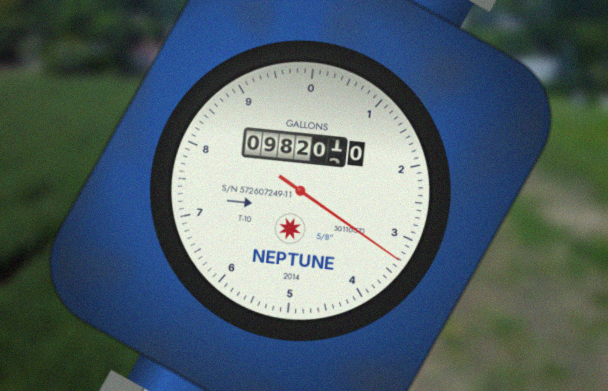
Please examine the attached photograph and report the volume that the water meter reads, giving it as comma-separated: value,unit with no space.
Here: 982013.3,gal
